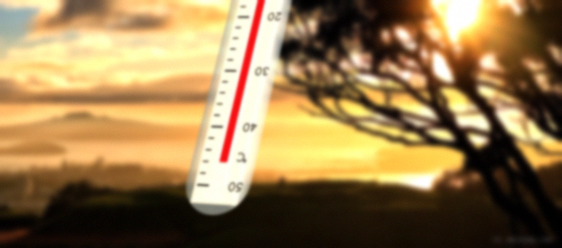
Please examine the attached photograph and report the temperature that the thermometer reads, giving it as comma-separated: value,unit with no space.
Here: 46,°C
